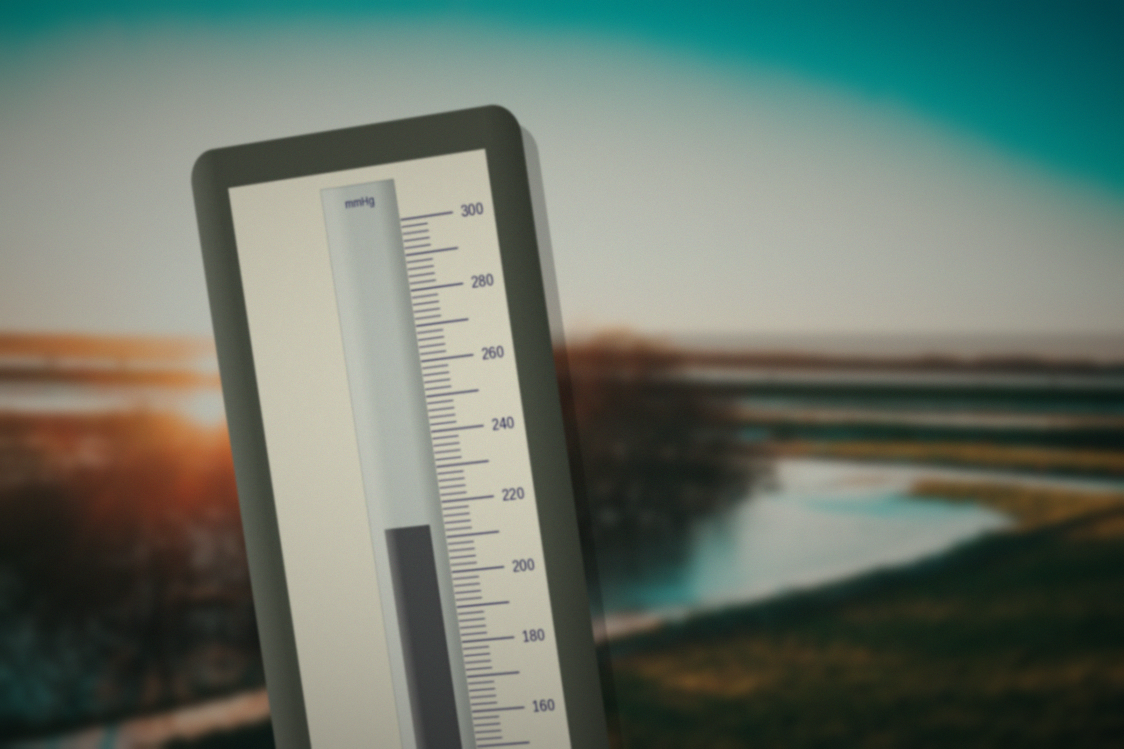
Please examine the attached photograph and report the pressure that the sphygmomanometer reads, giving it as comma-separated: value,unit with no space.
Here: 214,mmHg
